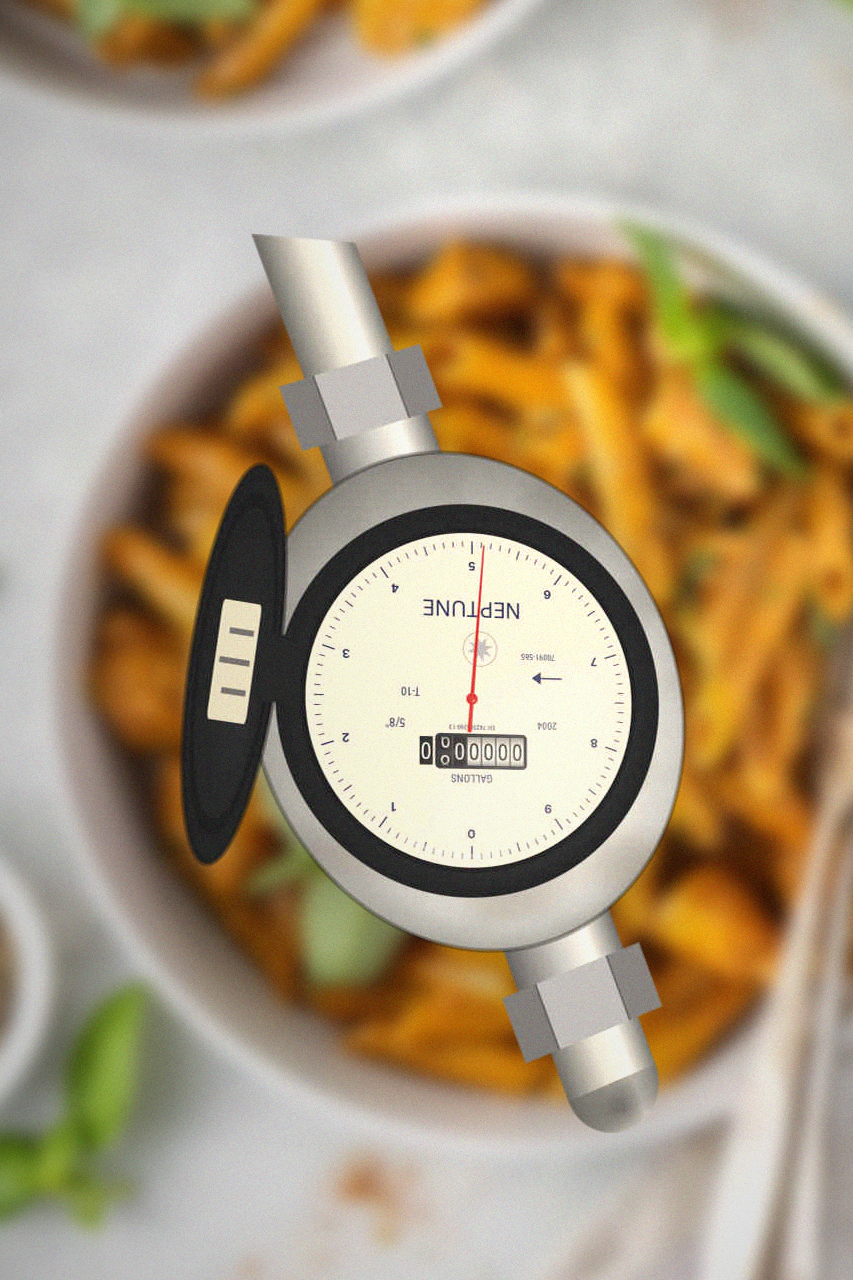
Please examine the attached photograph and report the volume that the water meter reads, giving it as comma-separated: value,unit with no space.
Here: 85.1,gal
